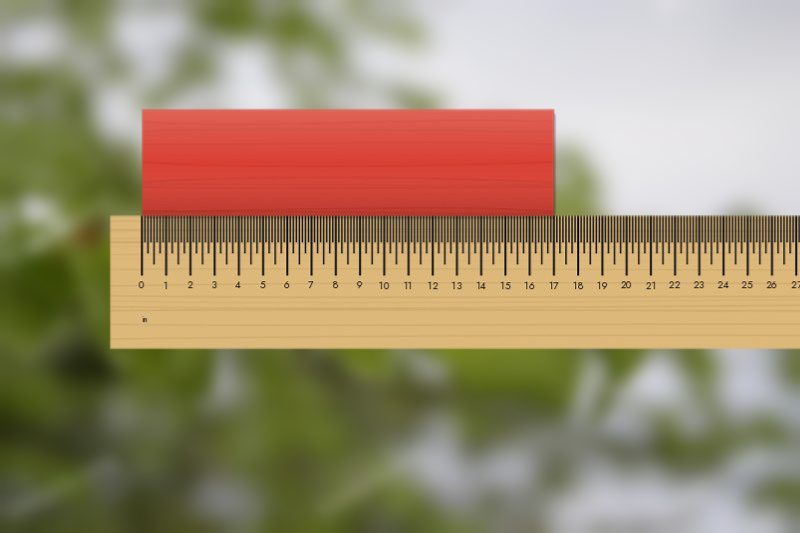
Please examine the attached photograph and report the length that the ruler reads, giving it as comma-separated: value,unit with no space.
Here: 17,in
